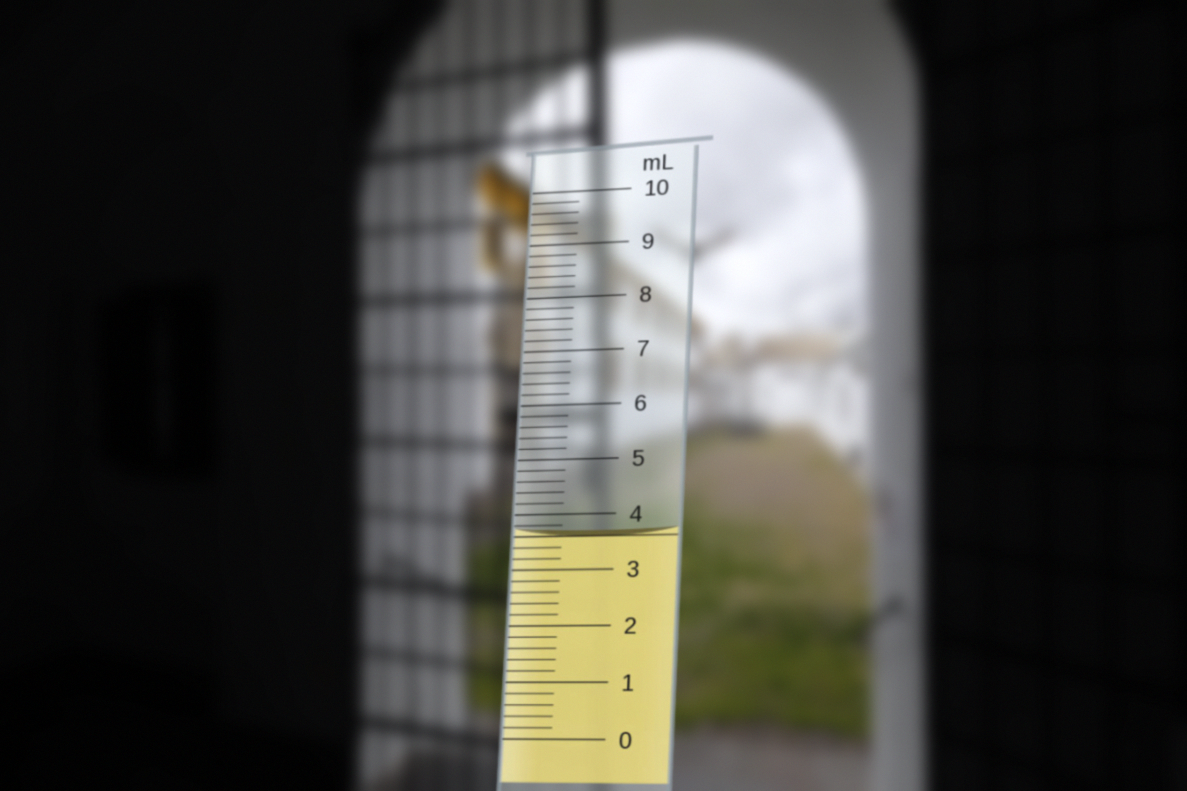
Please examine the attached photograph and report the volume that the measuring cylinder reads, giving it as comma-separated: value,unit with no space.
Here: 3.6,mL
